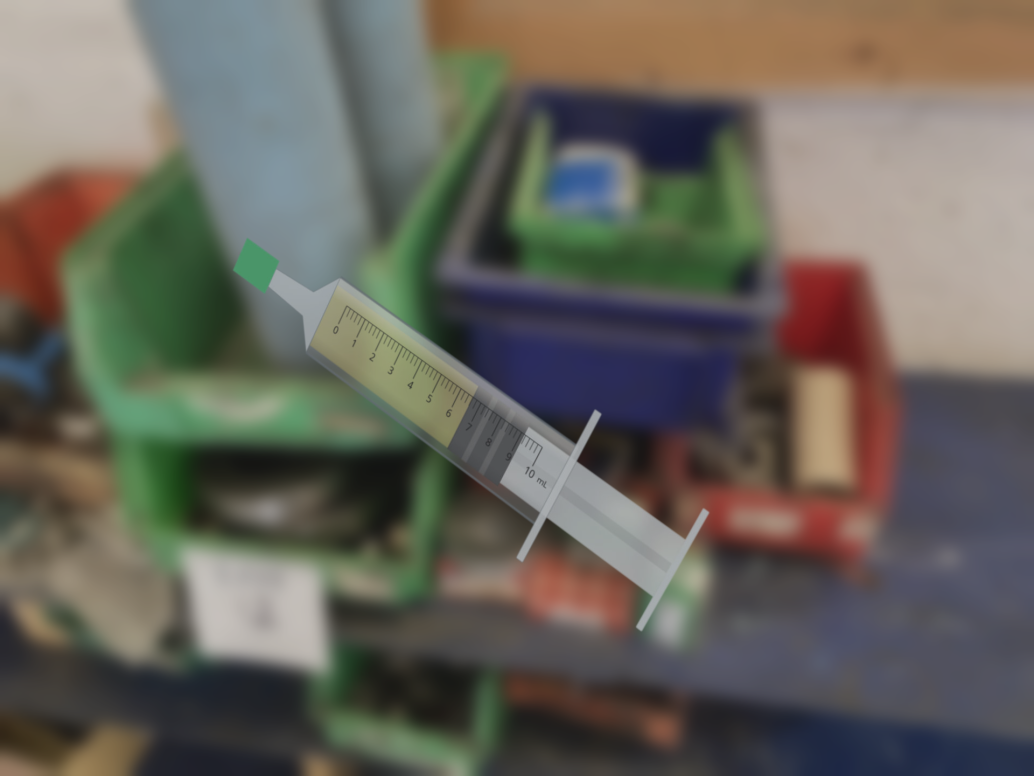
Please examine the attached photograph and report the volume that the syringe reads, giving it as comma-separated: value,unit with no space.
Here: 6.6,mL
